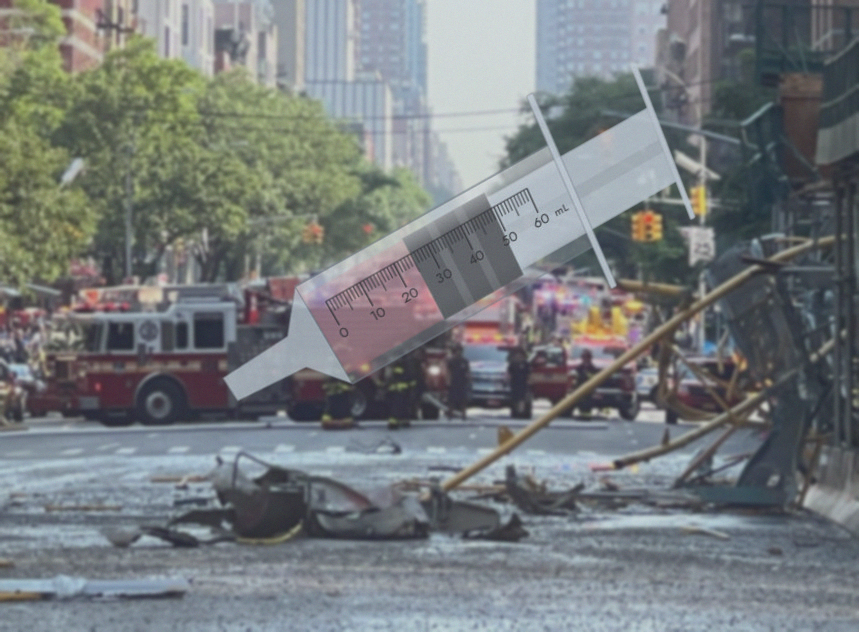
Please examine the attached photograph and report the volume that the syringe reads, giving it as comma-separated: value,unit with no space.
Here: 25,mL
